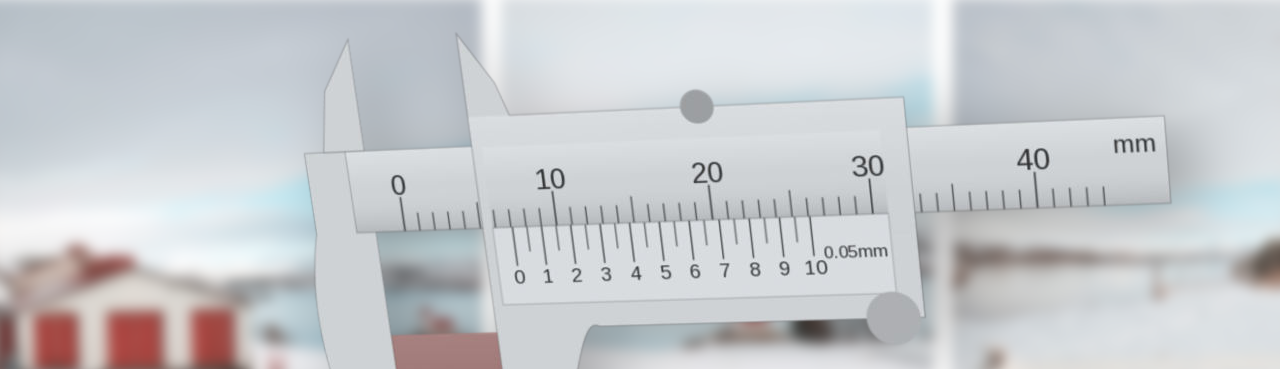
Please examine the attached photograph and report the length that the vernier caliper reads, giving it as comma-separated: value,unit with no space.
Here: 7.1,mm
